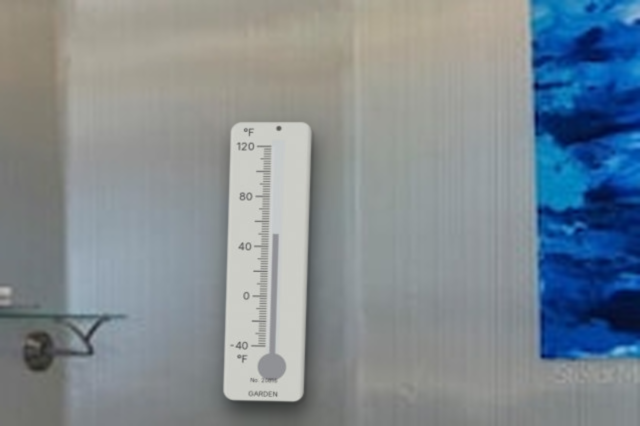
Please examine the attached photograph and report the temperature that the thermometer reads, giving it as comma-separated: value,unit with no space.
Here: 50,°F
